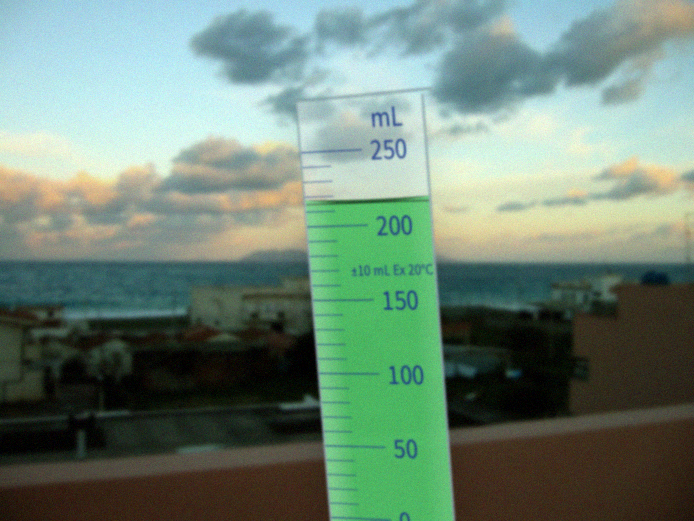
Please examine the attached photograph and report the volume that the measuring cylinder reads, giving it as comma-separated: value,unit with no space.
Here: 215,mL
